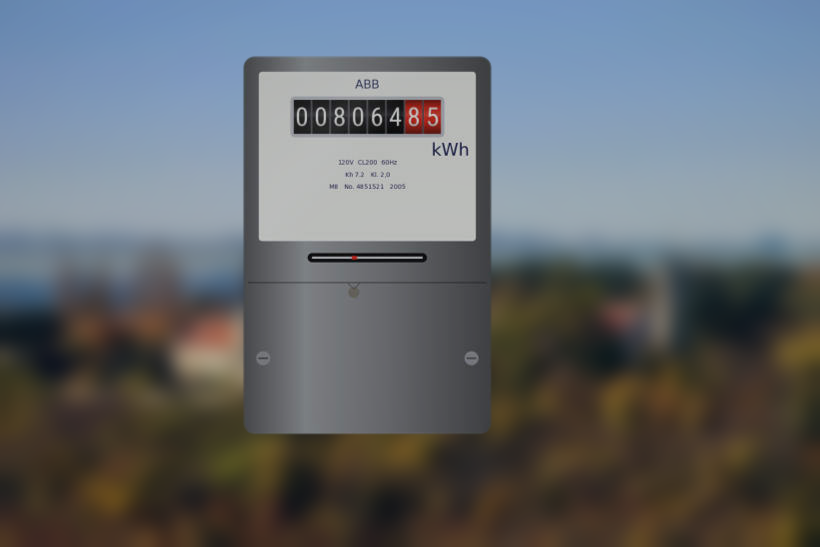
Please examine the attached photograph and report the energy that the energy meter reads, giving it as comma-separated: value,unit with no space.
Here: 8064.85,kWh
